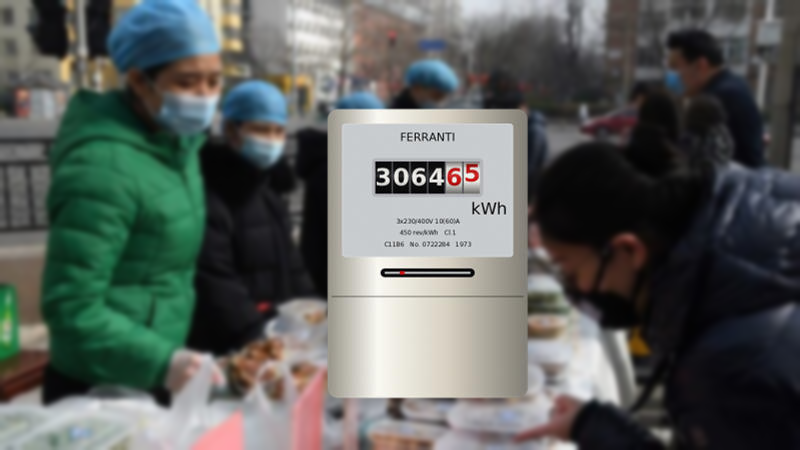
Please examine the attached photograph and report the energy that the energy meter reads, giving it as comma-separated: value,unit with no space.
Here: 3064.65,kWh
